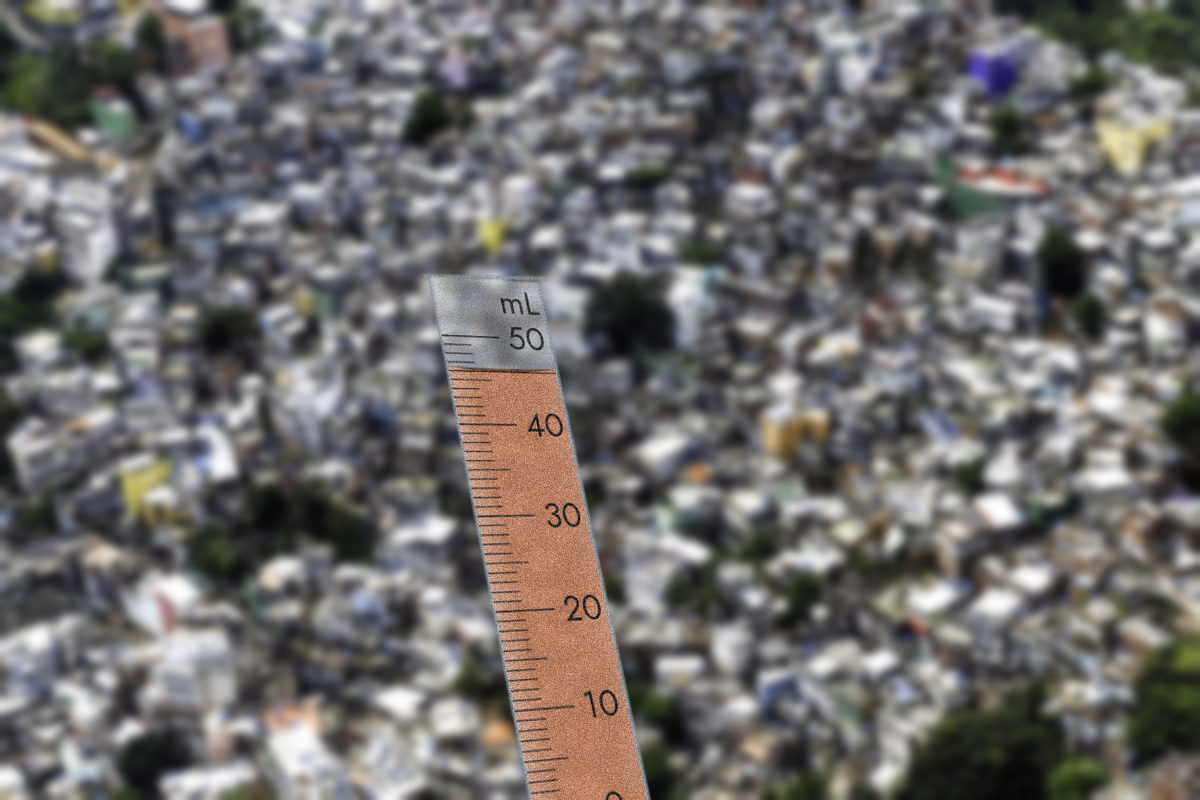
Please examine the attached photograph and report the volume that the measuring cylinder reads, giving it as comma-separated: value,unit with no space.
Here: 46,mL
